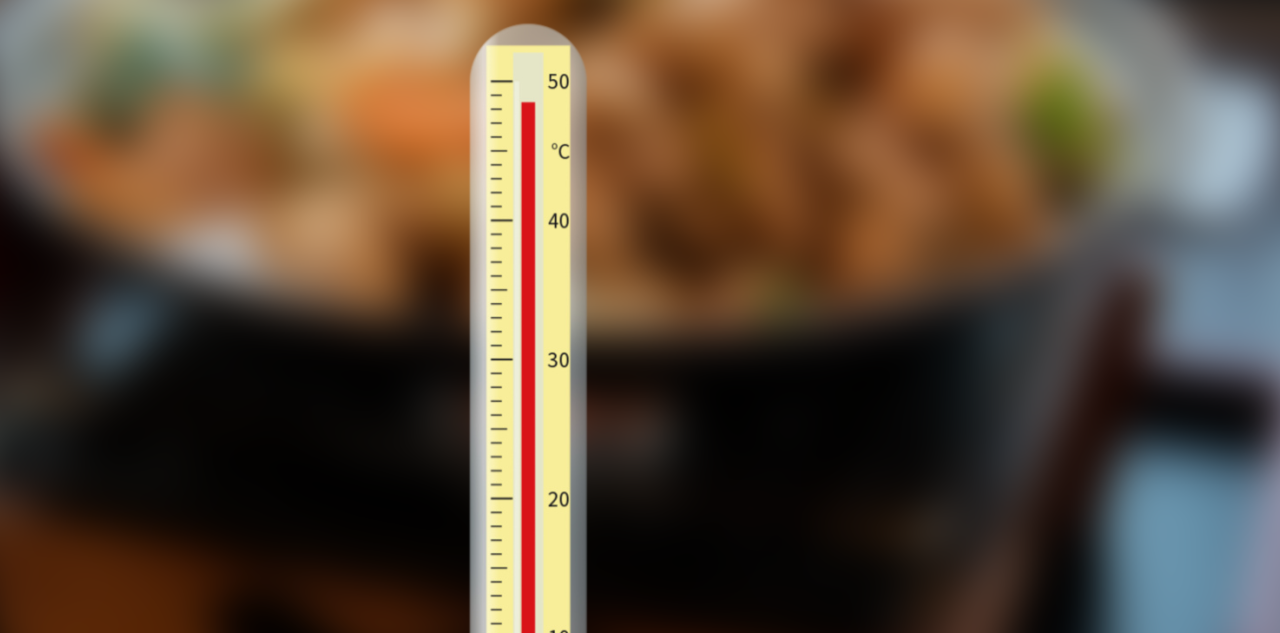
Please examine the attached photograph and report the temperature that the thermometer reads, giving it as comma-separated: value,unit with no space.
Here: 48.5,°C
